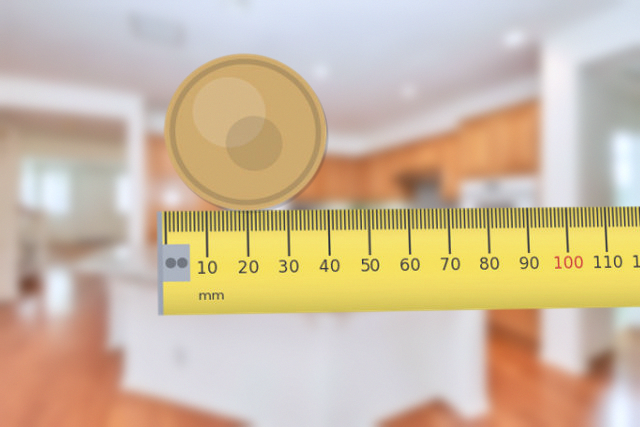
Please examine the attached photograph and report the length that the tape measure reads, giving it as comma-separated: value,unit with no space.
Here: 40,mm
